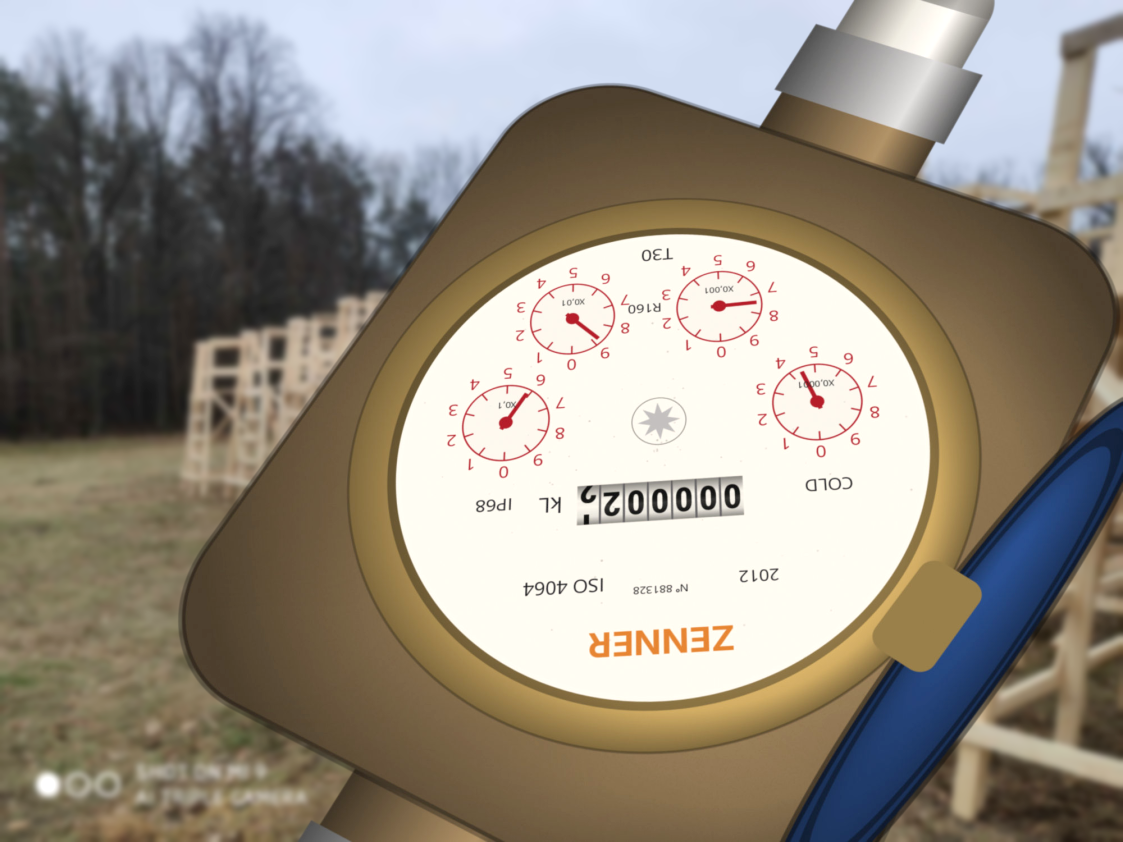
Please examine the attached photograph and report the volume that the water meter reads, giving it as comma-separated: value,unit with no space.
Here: 21.5874,kL
